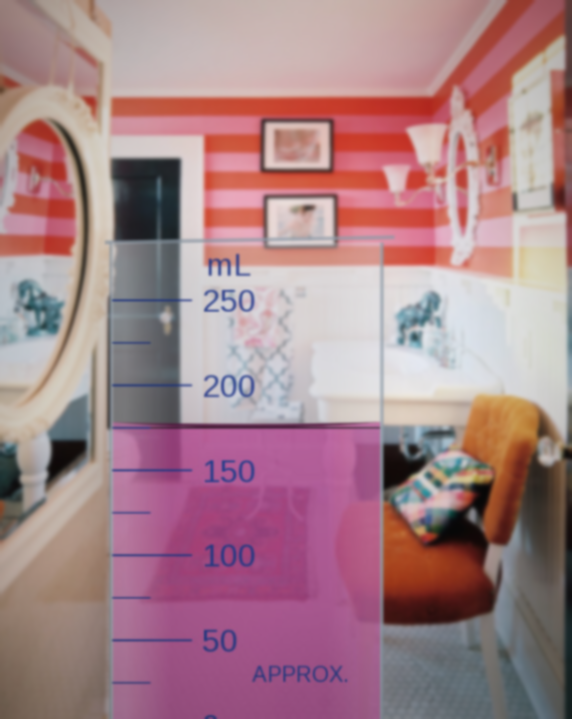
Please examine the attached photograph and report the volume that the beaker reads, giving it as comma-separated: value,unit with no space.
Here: 175,mL
